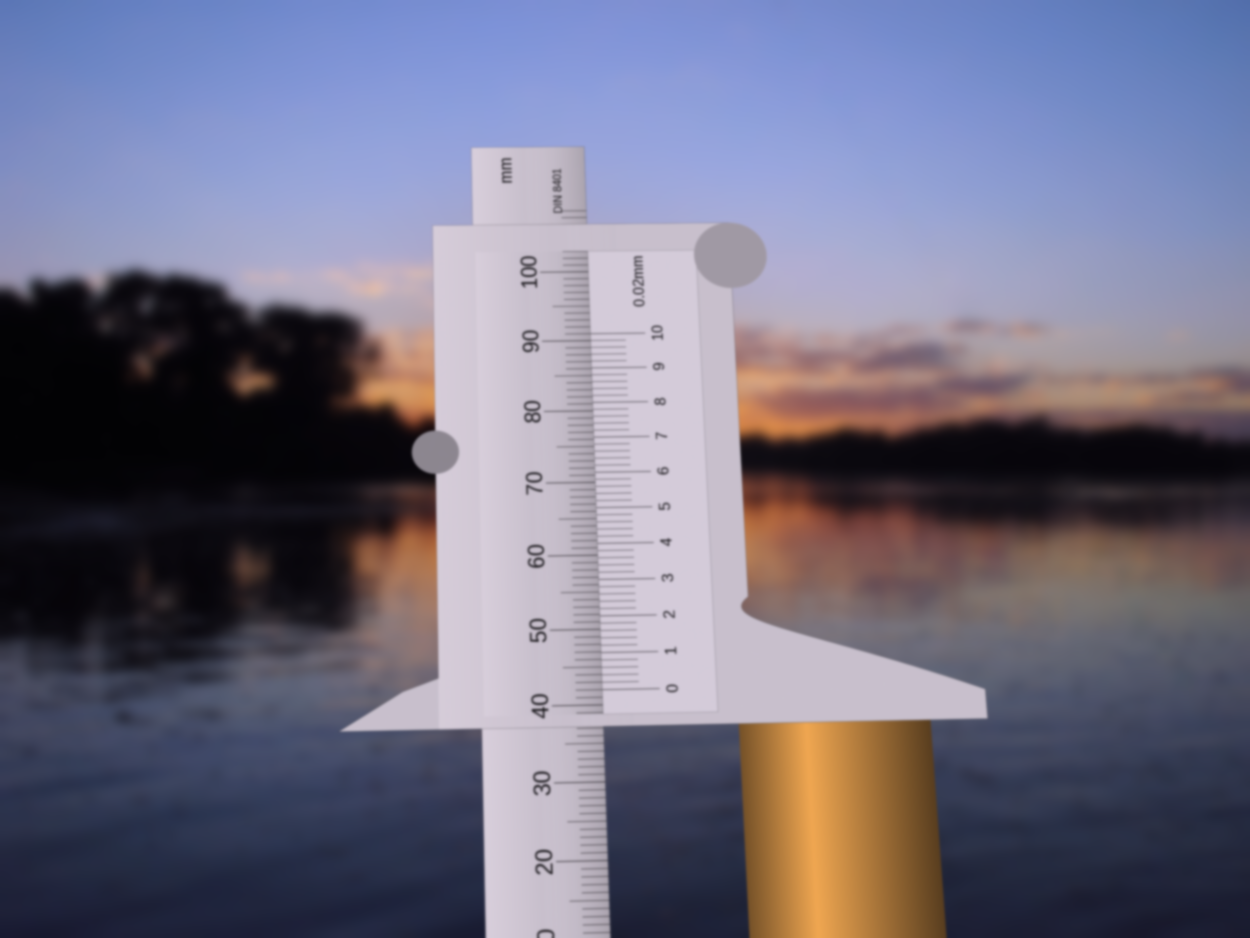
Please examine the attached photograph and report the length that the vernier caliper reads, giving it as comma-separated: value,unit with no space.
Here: 42.0,mm
